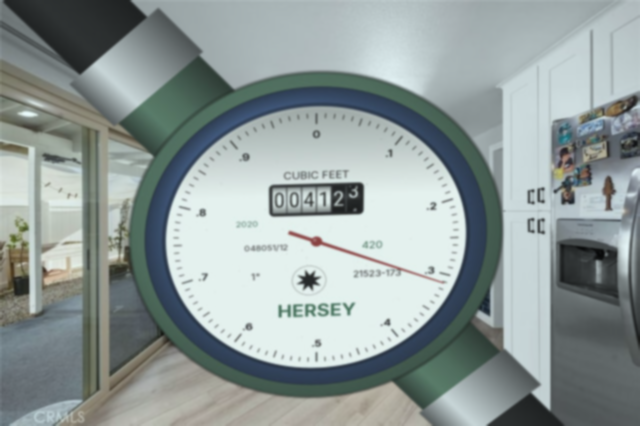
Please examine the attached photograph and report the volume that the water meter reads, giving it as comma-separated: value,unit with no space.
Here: 4123.31,ft³
